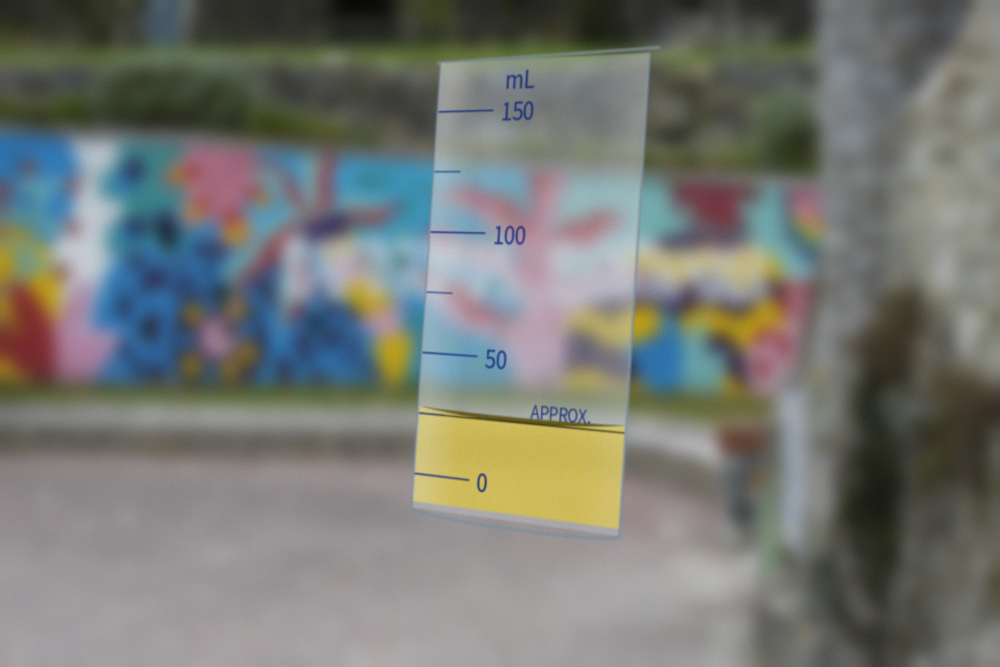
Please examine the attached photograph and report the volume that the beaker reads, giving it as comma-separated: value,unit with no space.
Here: 25,mL
